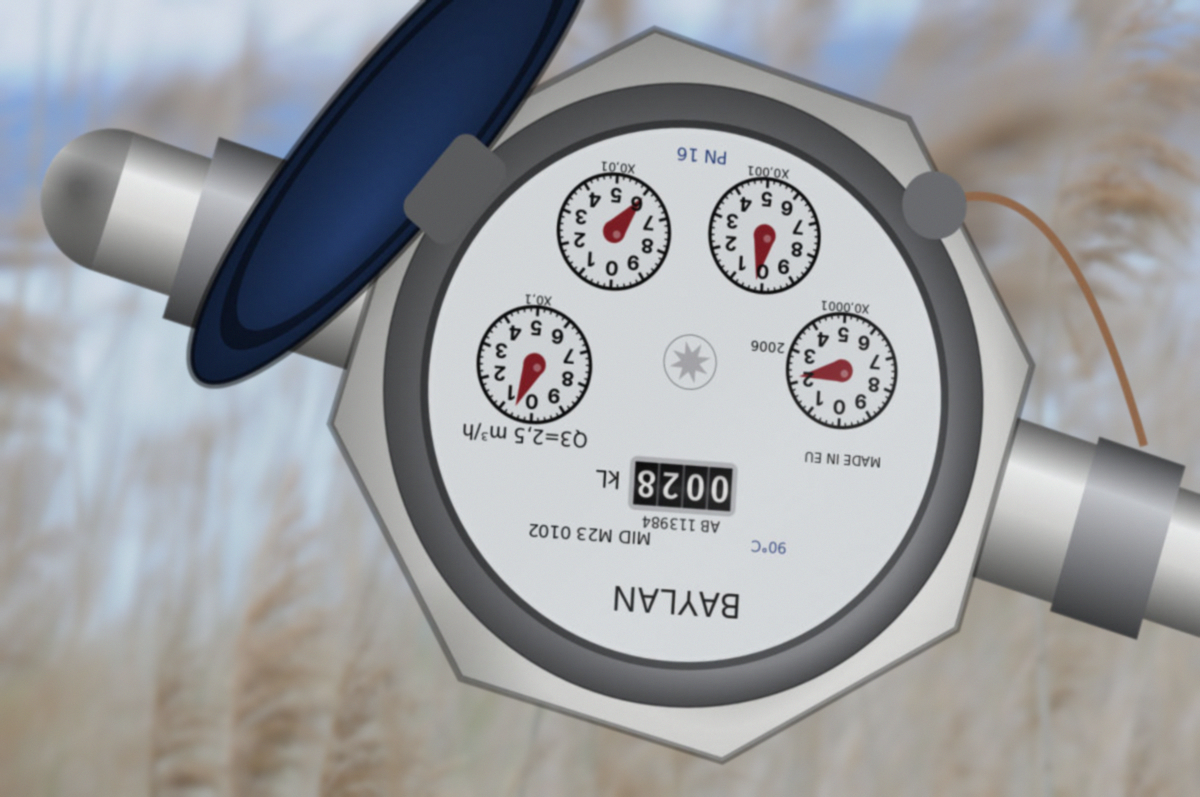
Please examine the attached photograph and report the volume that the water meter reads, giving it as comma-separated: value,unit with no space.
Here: 28.0602,kL
